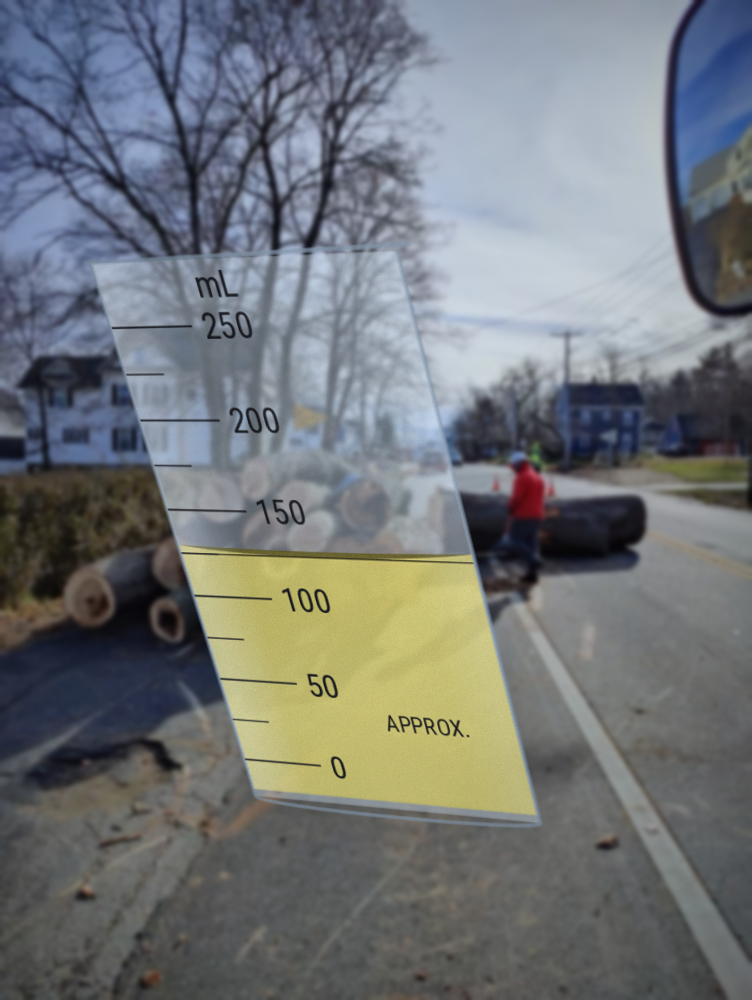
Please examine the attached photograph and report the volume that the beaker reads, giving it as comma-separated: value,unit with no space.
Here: 125,mL
